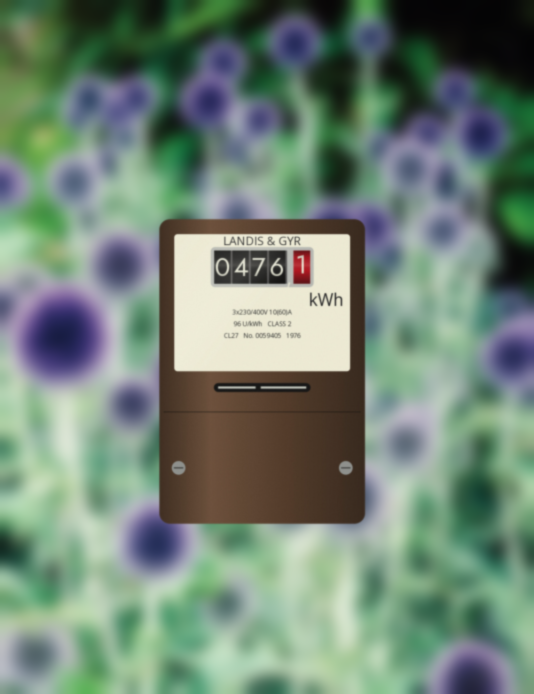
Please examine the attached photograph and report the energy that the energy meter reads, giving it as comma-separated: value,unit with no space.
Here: 476.1,kWh
